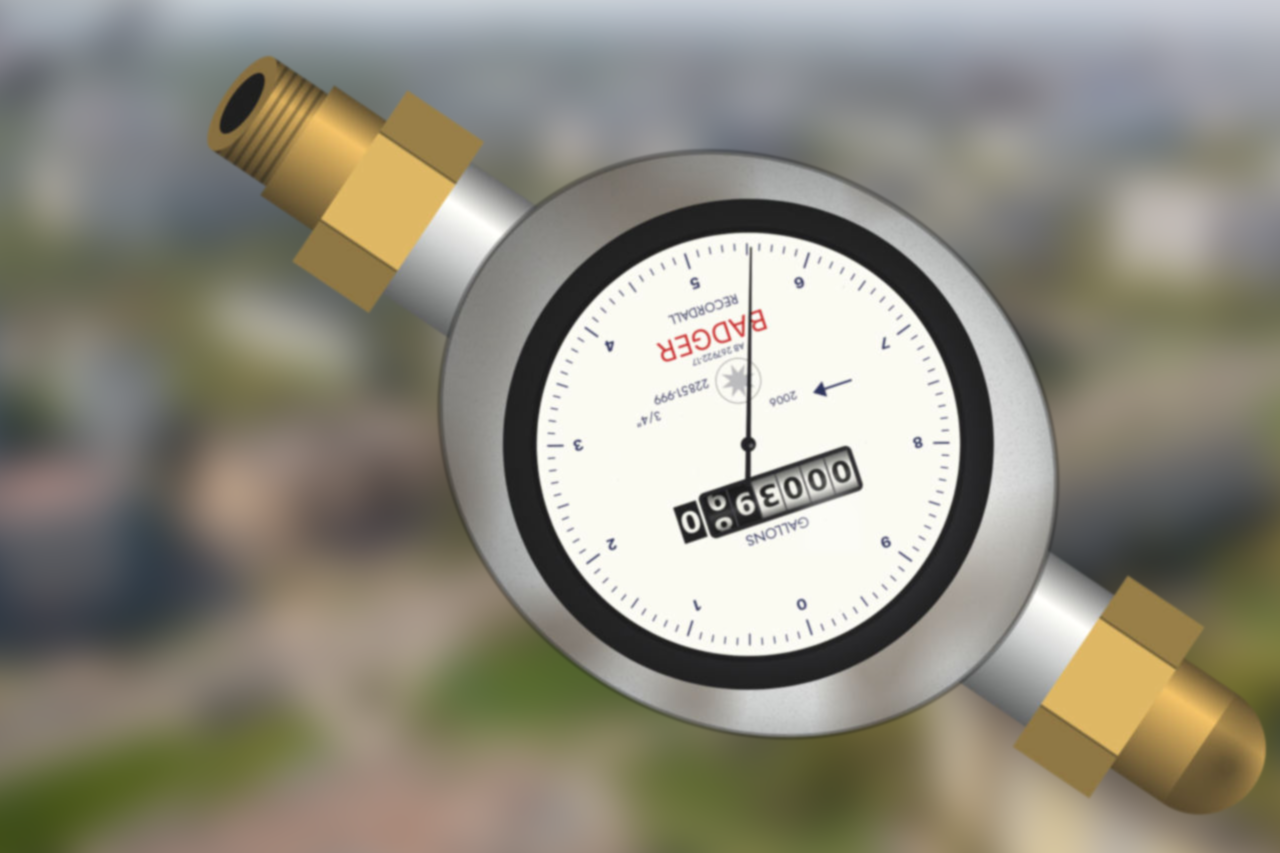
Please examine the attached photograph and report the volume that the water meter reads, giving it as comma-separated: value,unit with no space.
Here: 3985.5,gal
